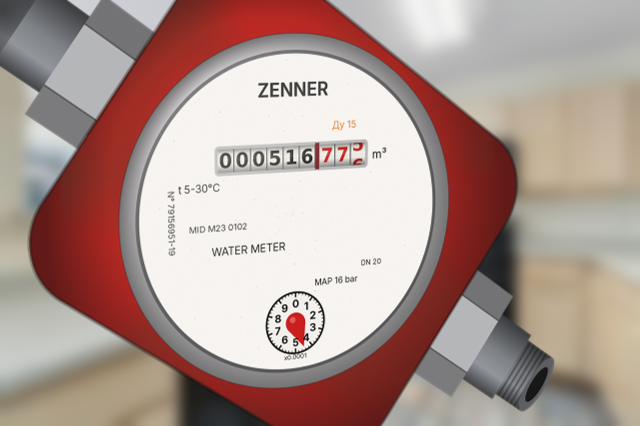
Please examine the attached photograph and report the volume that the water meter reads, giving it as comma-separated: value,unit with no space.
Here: 516.7754,m³
